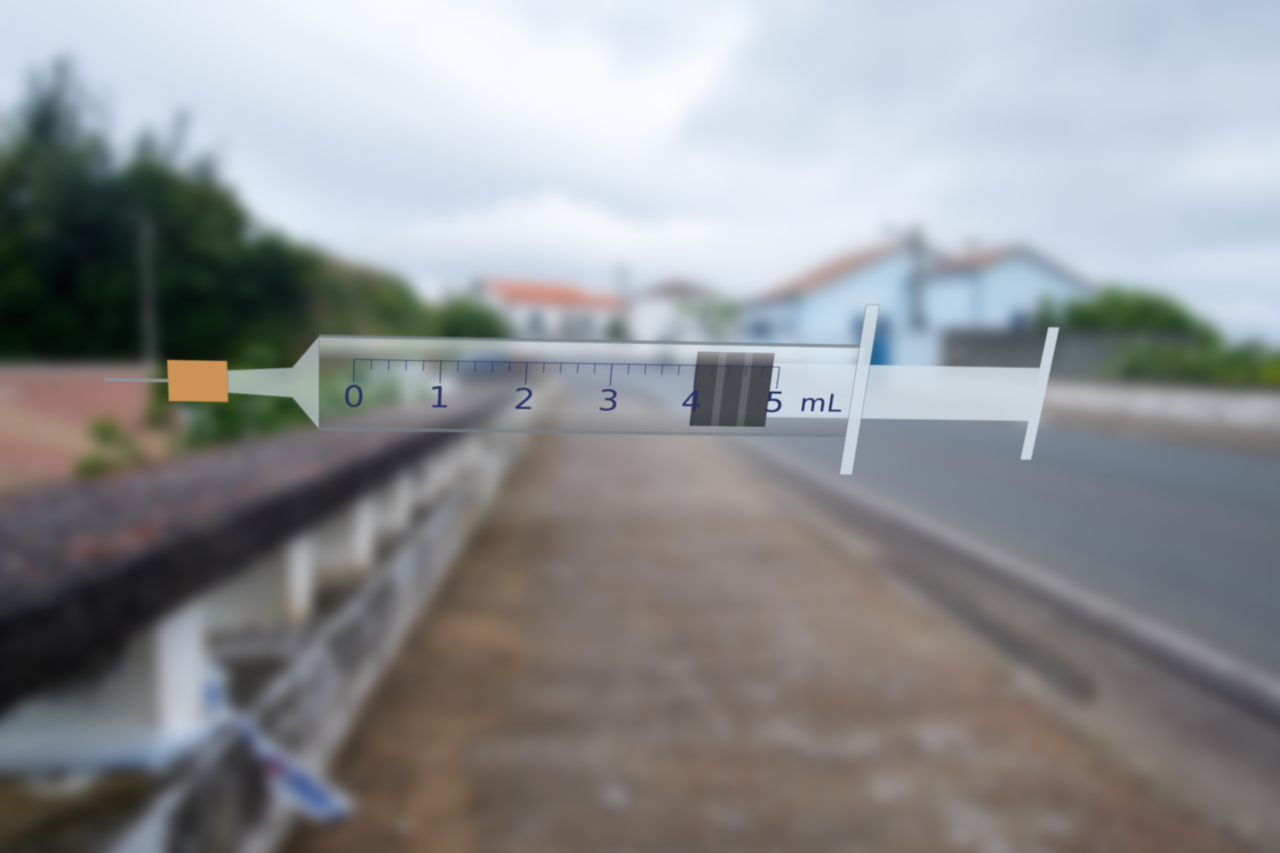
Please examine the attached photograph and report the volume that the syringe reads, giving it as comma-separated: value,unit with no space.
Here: 4,mL
